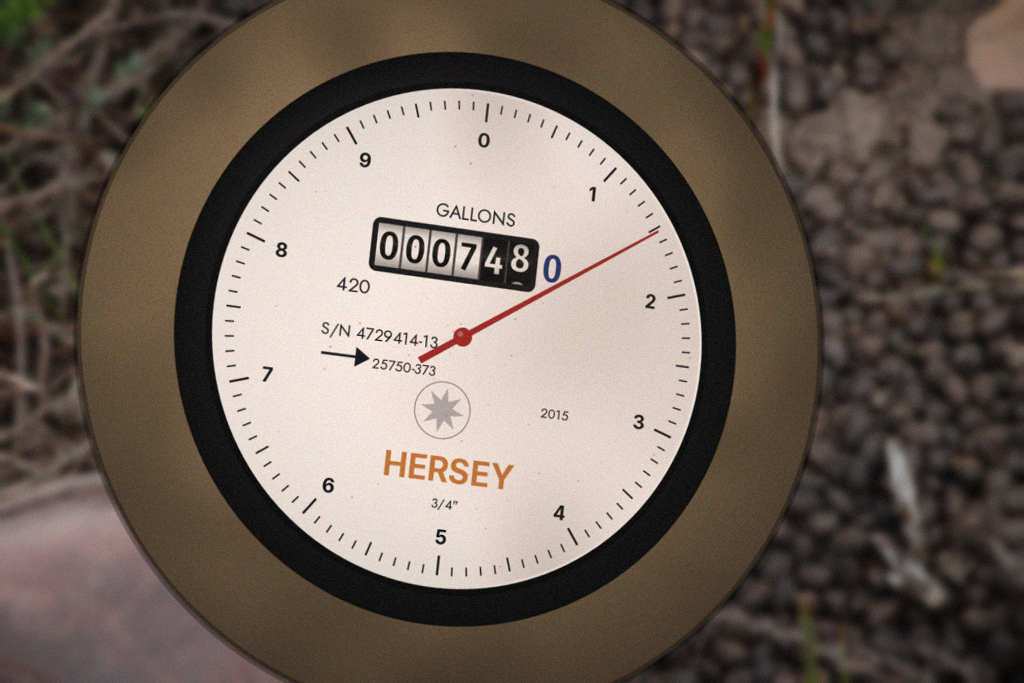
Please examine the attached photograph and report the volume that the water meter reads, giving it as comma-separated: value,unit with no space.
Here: 7481.5,gal
